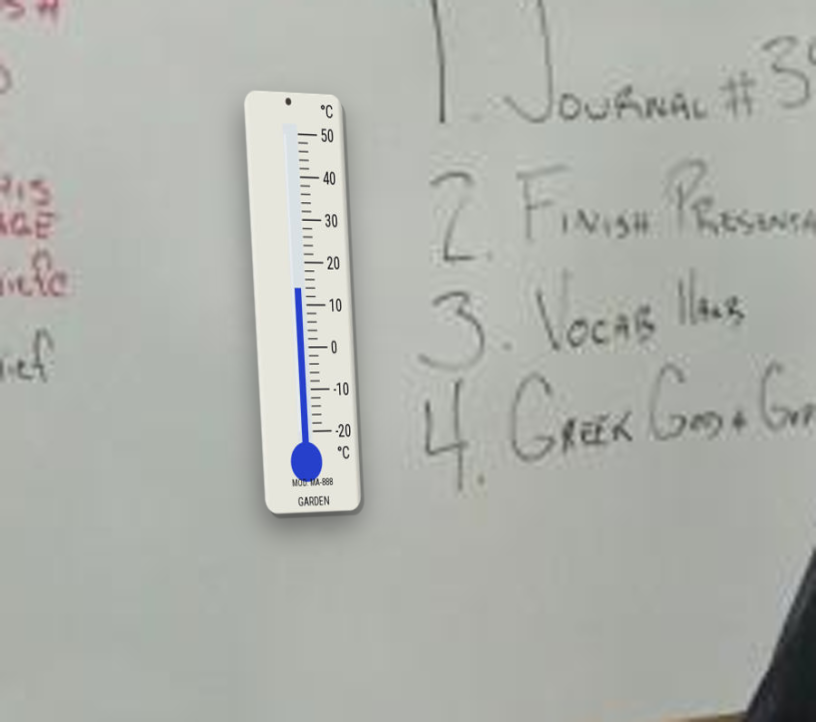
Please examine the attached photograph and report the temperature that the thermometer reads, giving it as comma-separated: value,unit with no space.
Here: 14,°C
